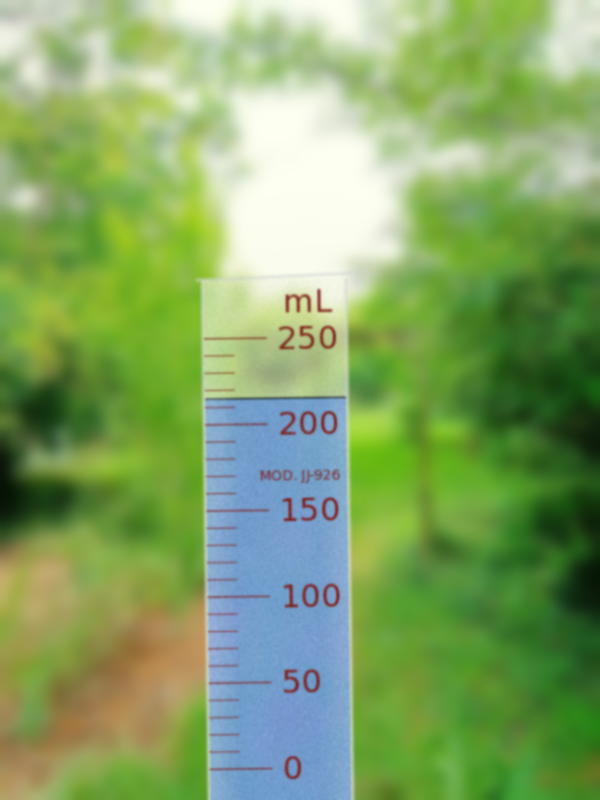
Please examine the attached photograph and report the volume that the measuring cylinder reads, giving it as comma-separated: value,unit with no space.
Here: 215,mL
